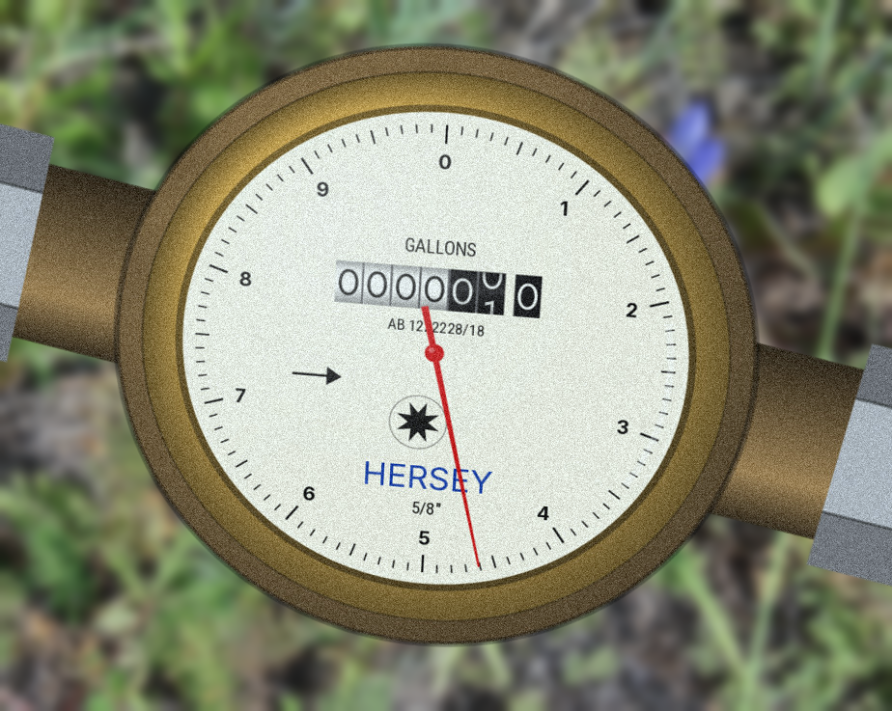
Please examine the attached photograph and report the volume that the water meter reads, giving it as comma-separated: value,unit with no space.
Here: 4.6,gal
